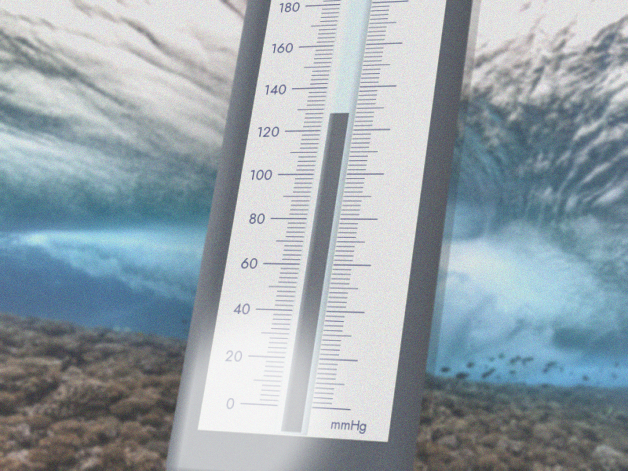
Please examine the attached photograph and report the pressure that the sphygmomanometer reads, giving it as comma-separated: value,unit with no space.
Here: 128,mmHg
